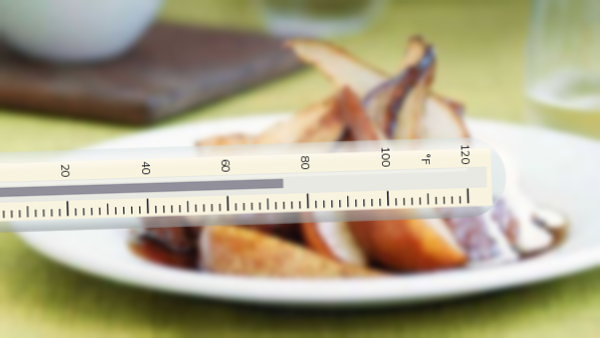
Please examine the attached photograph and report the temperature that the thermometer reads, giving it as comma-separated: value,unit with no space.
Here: 74,°F
